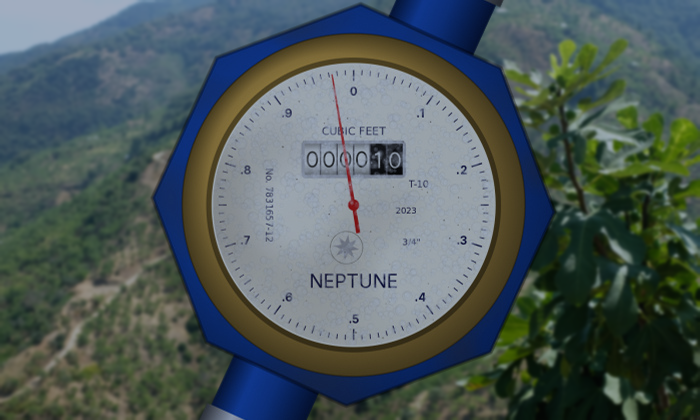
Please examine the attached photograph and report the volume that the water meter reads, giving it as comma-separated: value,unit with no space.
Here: 9.97,ft³
